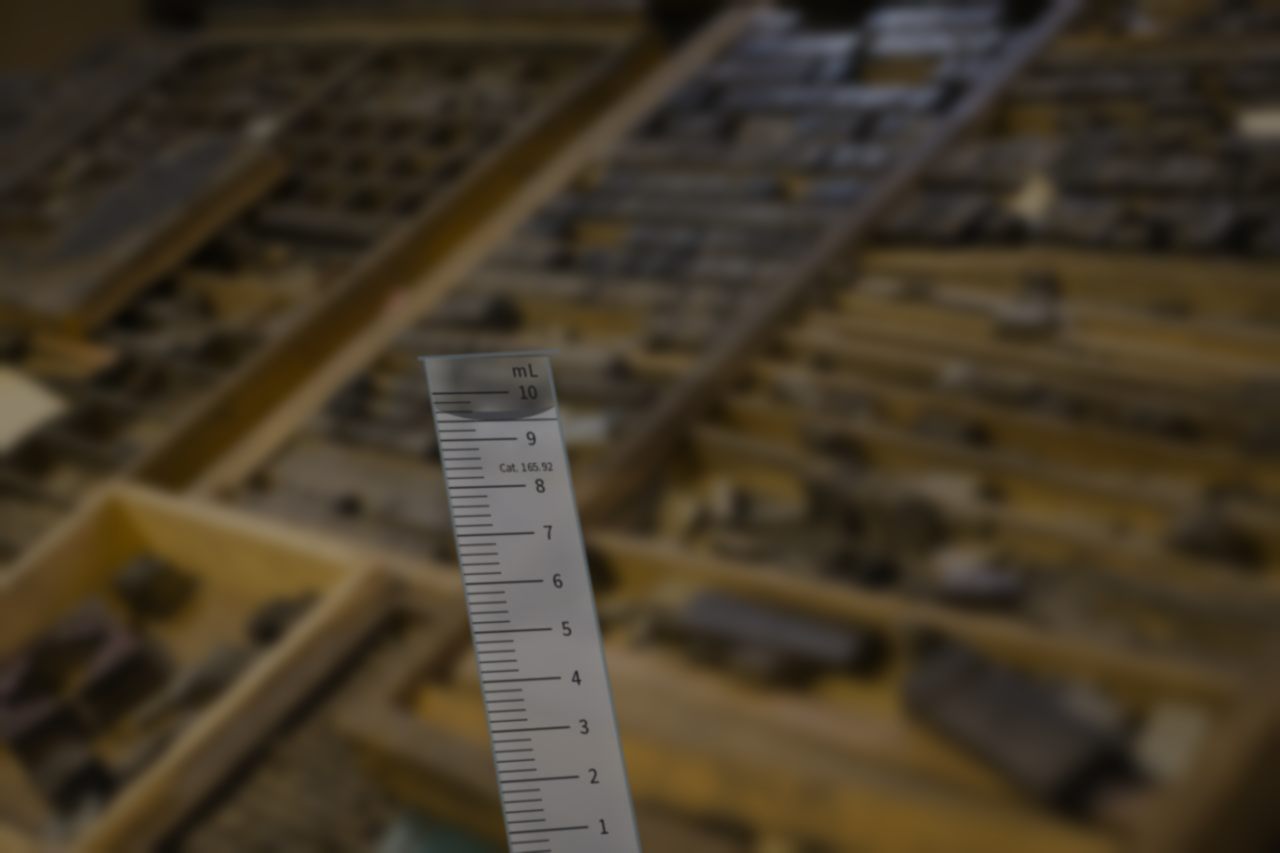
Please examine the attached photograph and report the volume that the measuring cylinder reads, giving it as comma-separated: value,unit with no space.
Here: 9.4,mL
